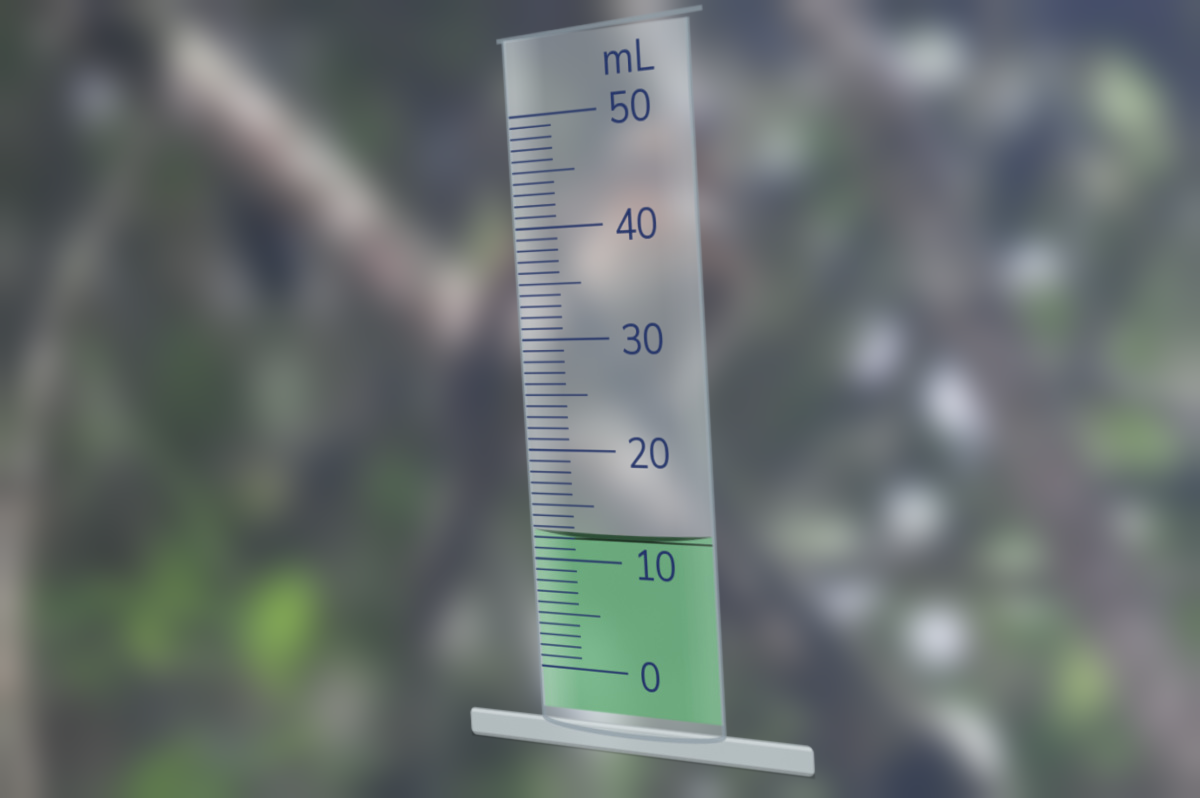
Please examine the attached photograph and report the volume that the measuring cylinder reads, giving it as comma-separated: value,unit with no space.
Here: 12,mL
